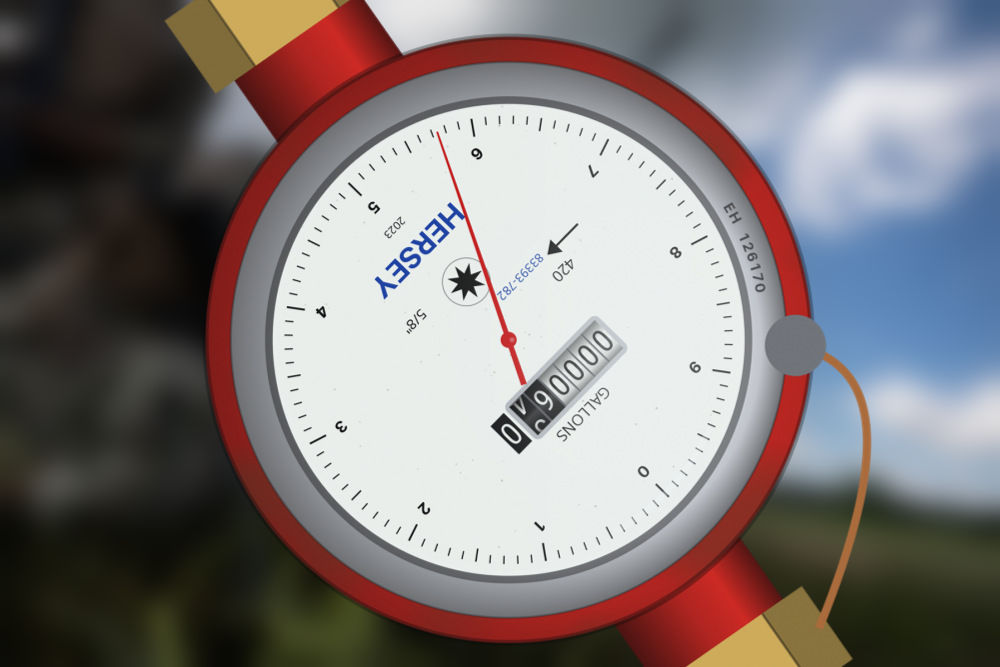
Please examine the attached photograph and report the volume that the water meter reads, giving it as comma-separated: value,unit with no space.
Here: 635.7,gal
